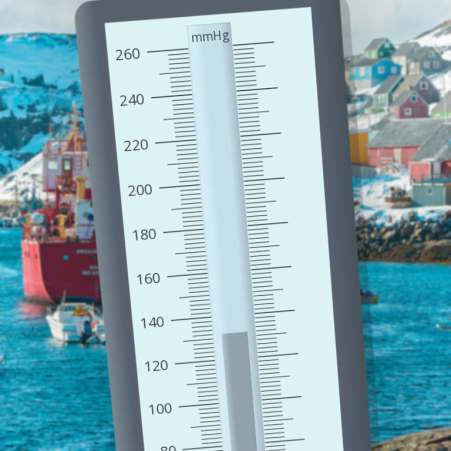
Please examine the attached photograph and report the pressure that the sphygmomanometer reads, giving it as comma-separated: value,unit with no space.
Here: 132,mmHg
